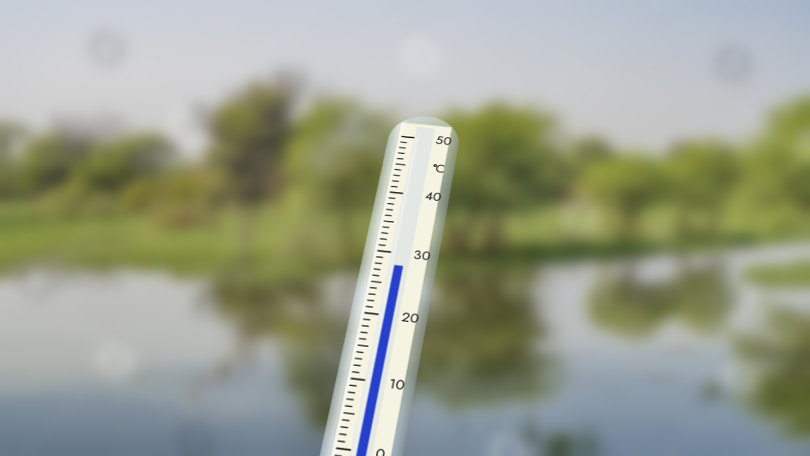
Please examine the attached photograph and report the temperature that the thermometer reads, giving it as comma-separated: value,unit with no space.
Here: 28,°C
